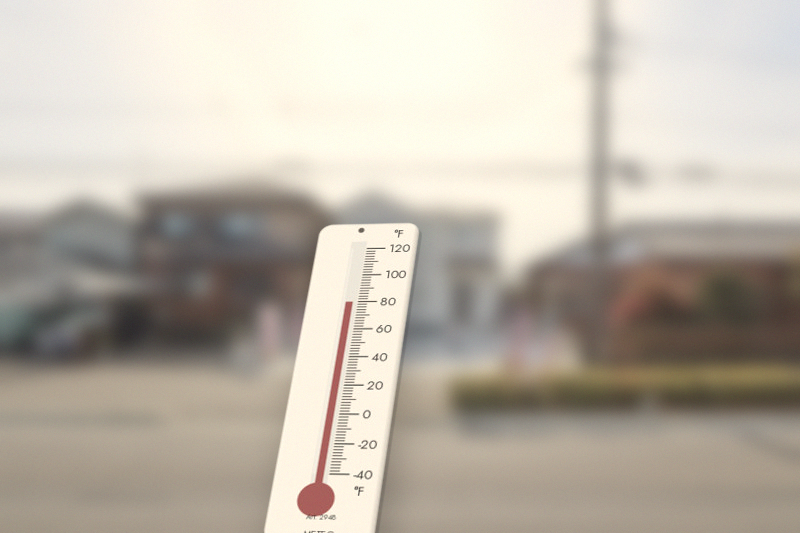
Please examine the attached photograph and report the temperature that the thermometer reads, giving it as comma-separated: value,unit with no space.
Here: 80,°F
